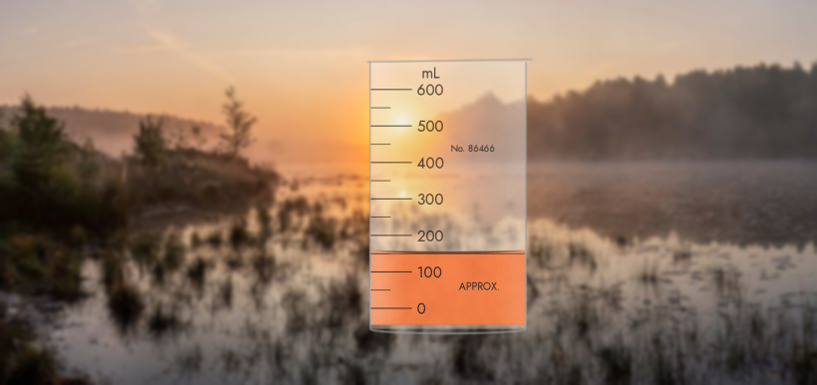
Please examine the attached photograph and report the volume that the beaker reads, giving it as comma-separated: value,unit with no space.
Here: 150,mL
